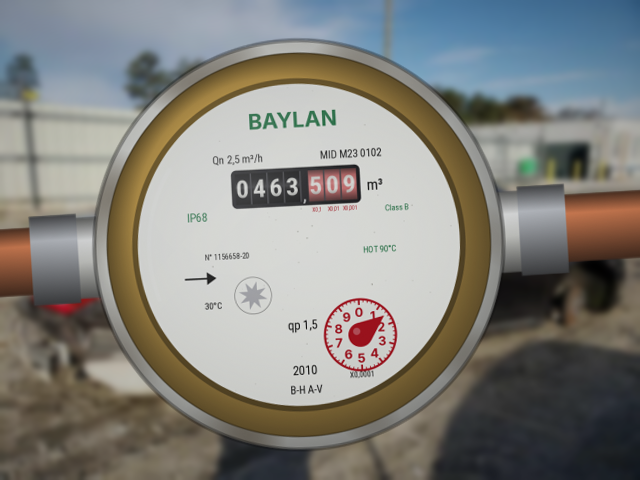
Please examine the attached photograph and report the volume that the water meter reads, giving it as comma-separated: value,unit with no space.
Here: 463.5091,m³
